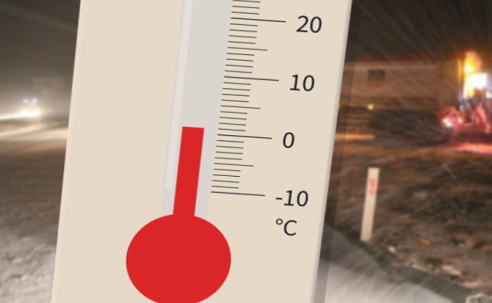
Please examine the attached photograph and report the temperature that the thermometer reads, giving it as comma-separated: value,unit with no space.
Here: 1,°C
